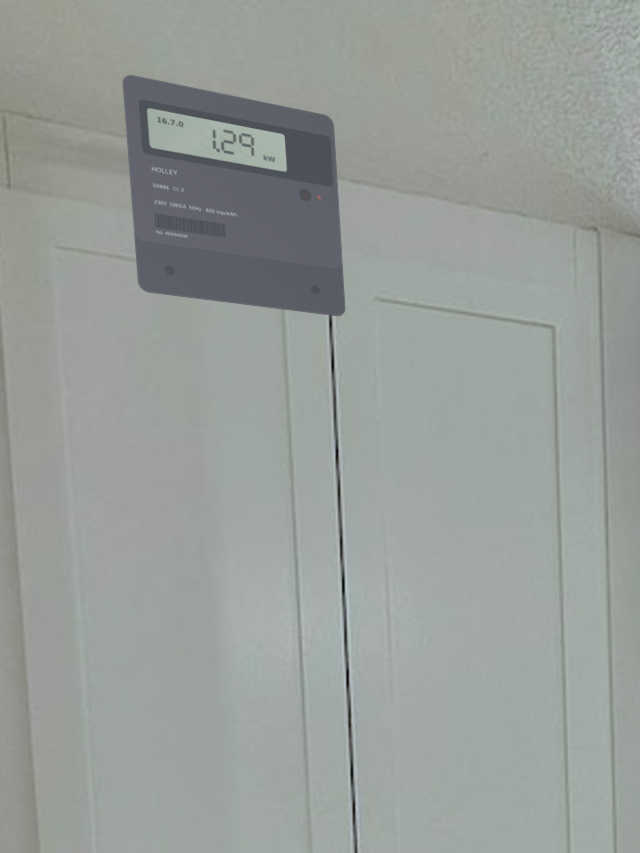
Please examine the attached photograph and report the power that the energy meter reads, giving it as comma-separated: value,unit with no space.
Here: 1.29,kW
